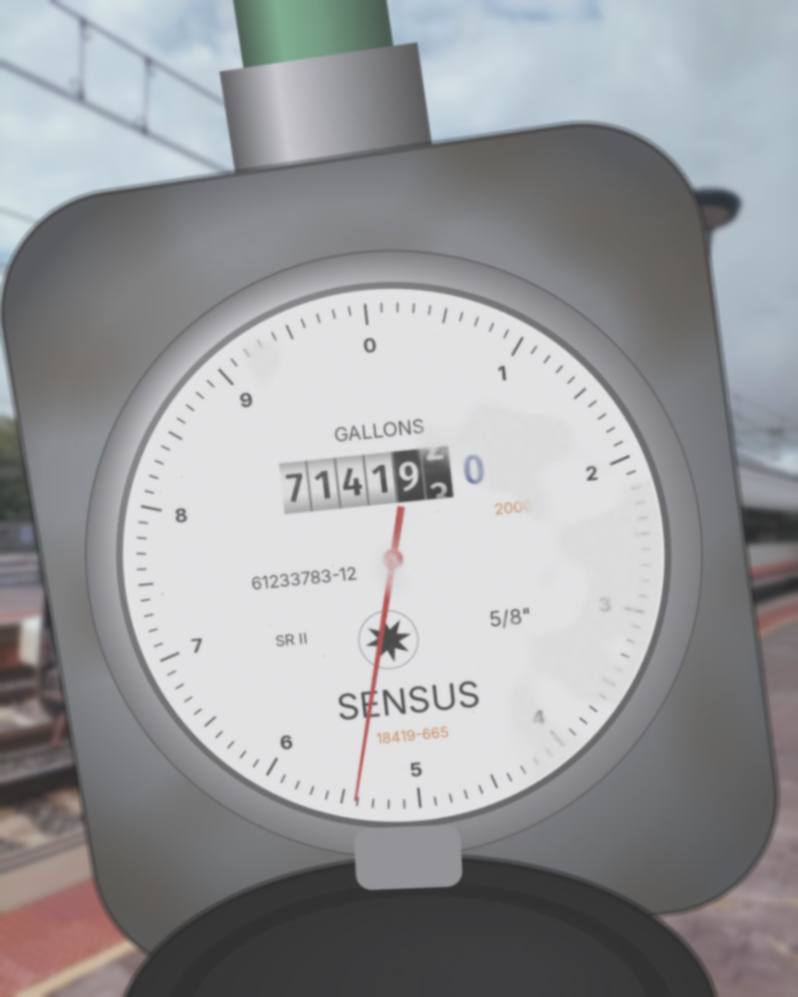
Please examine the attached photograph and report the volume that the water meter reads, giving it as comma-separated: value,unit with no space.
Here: 7141925.4,gal
